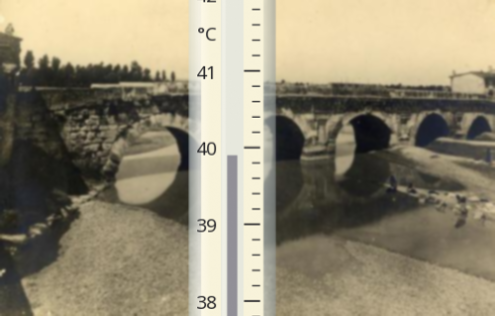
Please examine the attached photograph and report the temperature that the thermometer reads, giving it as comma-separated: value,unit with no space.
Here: 39.9,°C
